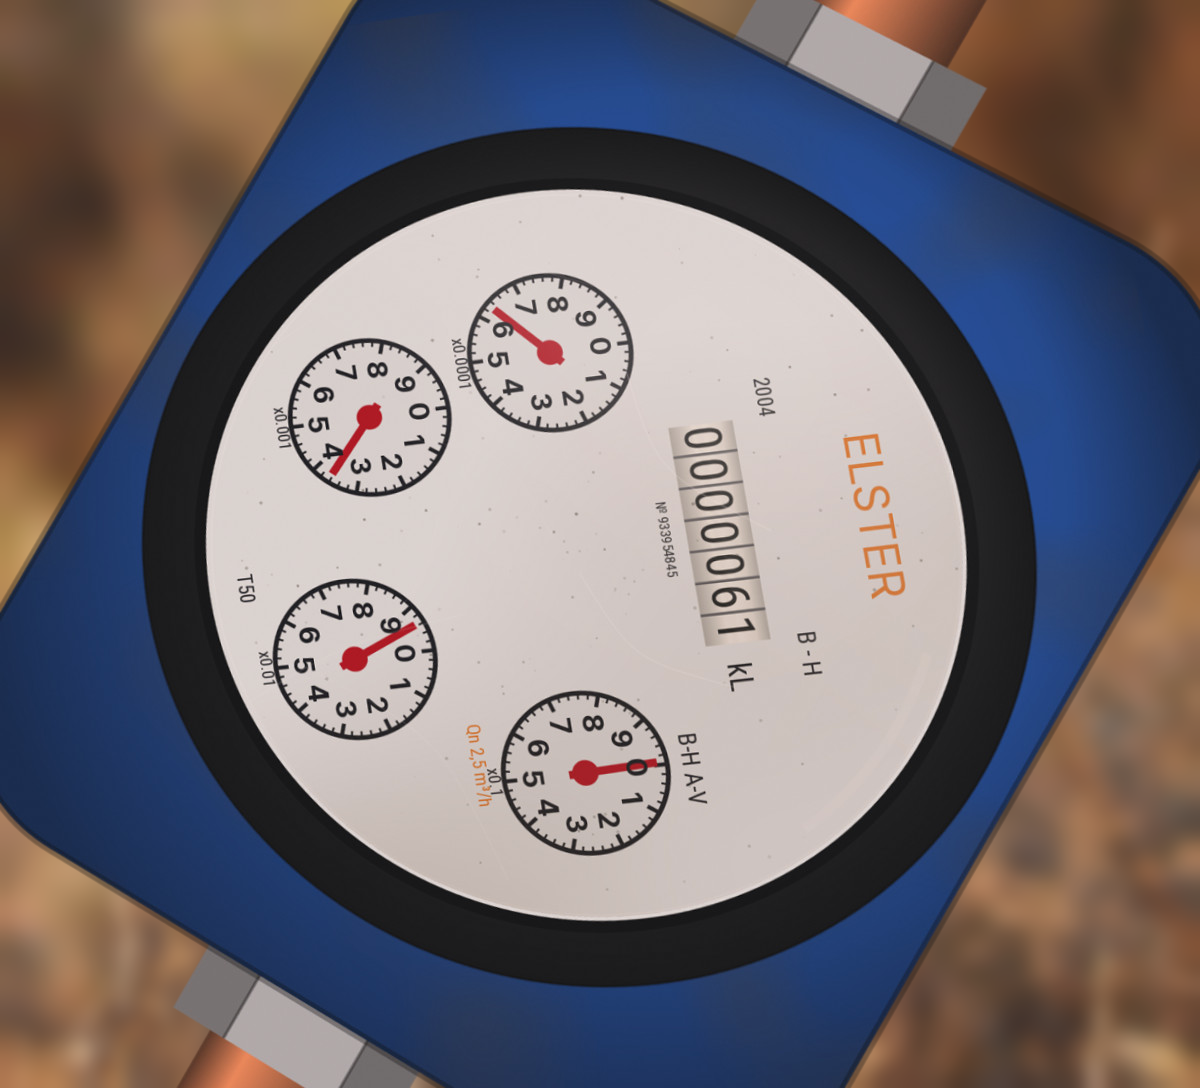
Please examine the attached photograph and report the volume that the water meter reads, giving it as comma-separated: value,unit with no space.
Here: 60.9936,kL
